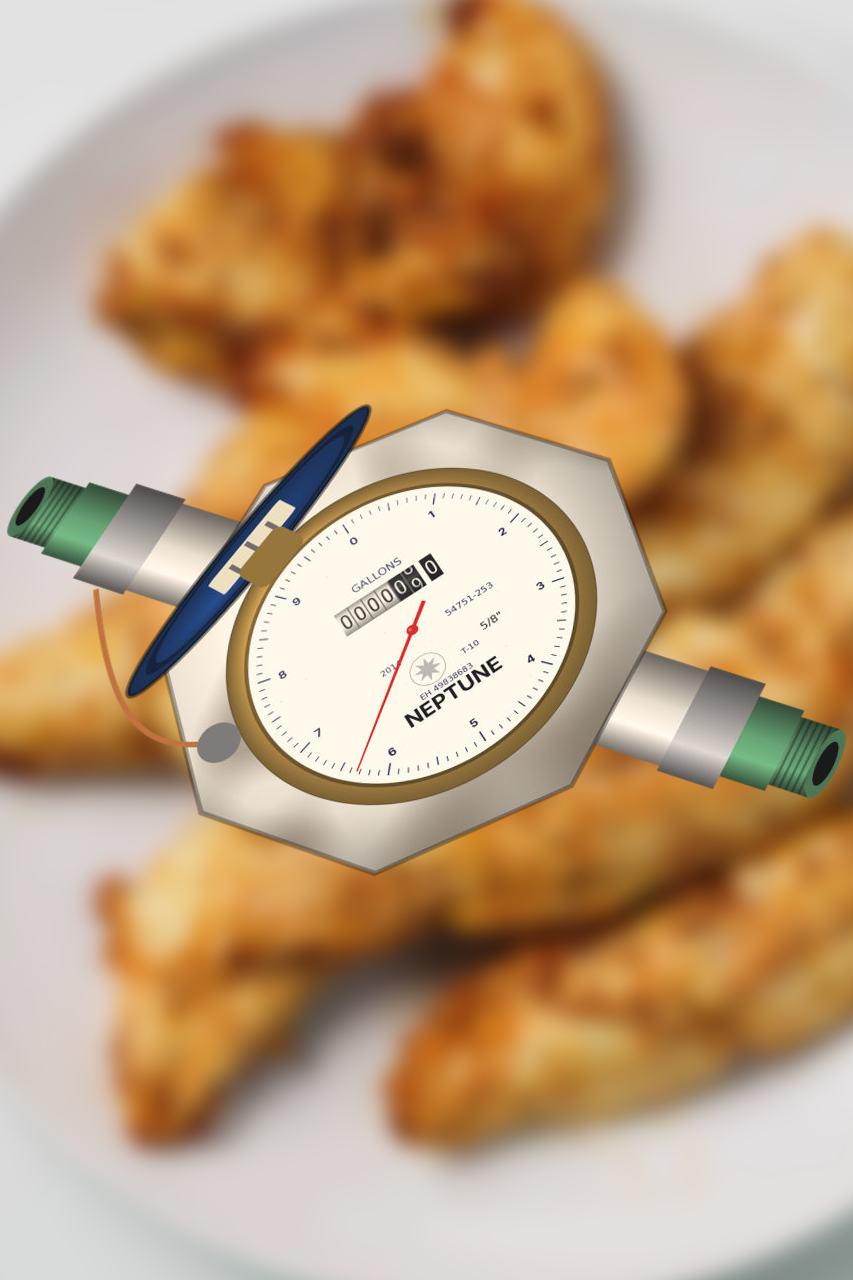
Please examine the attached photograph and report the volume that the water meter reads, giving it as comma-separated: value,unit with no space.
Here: 86.3,gal
